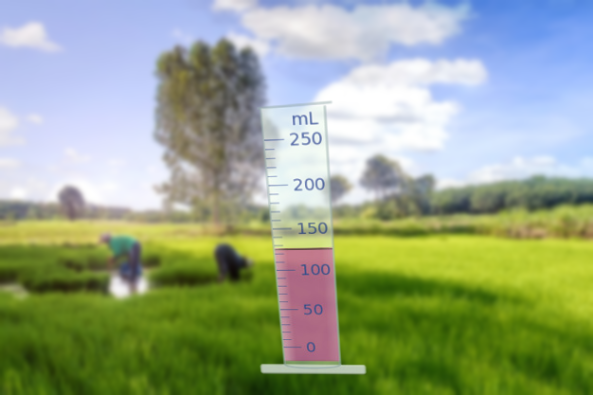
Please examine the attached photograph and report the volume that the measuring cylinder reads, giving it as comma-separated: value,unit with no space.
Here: 125,mL
